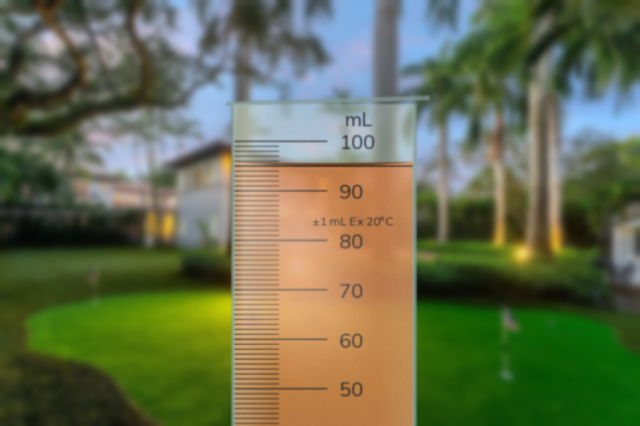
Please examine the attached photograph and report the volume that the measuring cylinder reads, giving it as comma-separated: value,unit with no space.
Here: 95,mL
